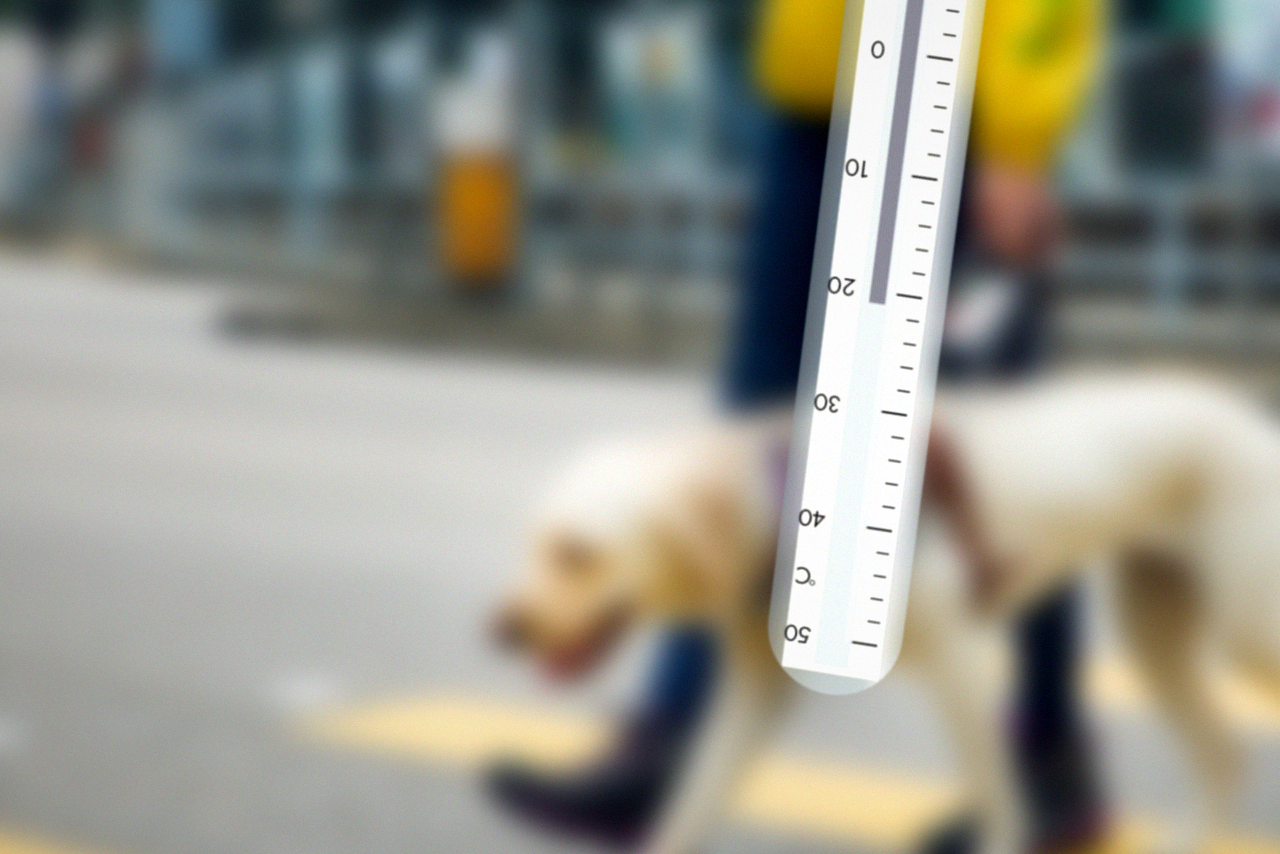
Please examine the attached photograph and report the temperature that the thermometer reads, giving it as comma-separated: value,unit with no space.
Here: 21,°C
